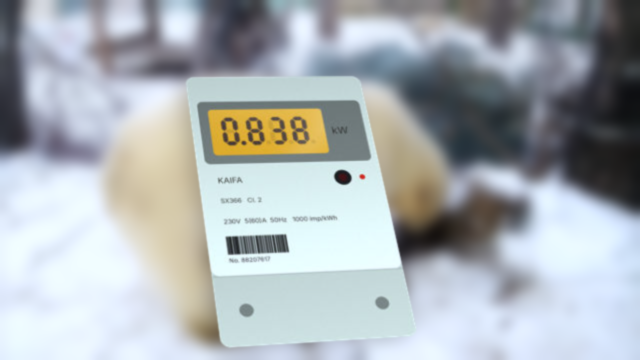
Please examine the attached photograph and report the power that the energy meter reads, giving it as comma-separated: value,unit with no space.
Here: 0.838,kW
